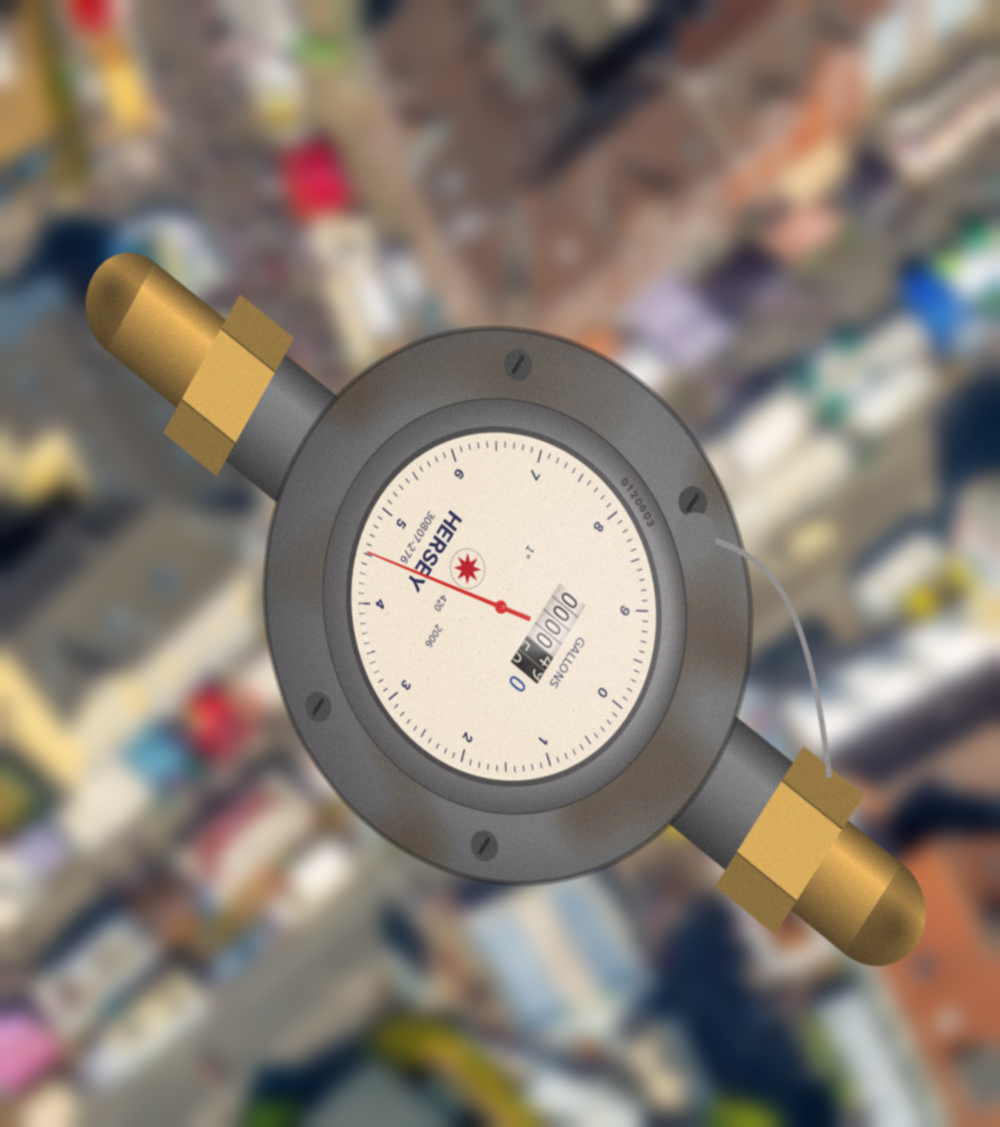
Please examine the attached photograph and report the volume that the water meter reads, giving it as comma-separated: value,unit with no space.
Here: 494.5,gal
